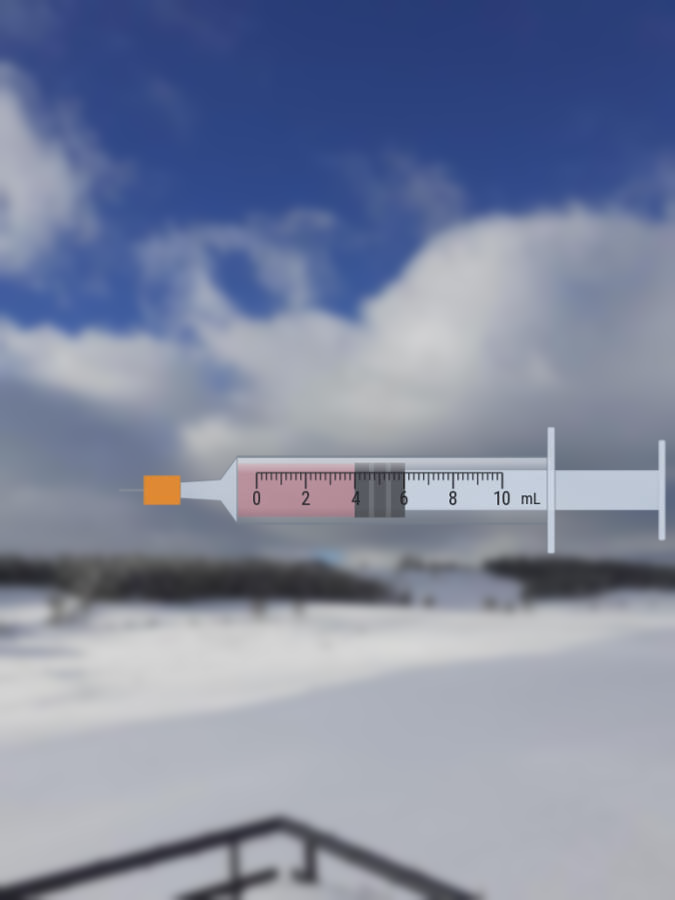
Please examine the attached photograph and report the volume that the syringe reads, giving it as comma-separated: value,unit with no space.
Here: 4,mL
